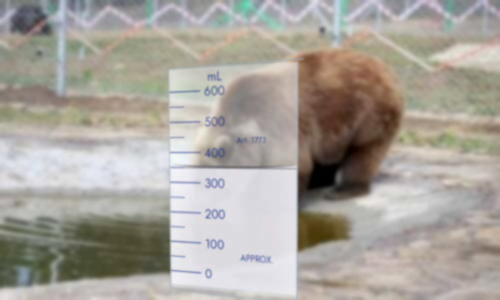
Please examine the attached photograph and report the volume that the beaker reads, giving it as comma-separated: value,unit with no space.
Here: 350,mL
